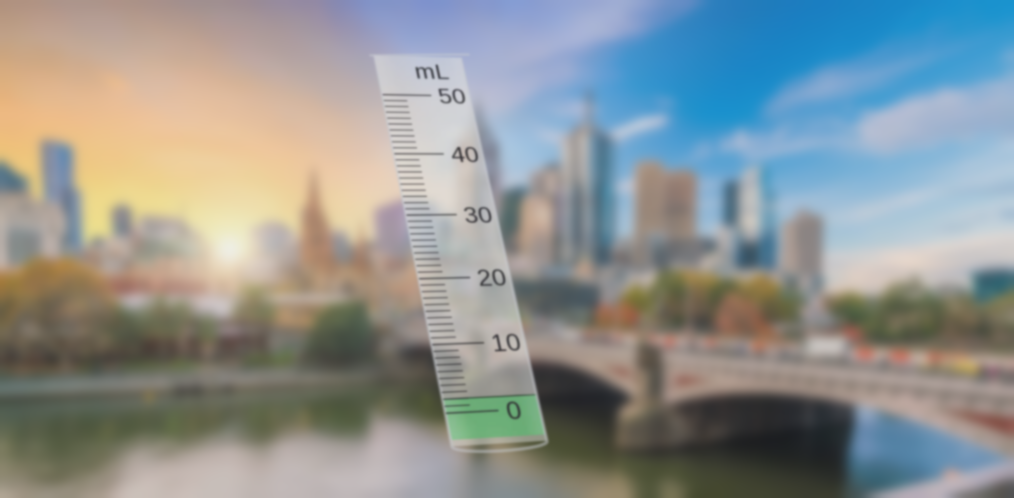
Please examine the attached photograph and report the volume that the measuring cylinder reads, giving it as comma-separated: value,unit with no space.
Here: 2,mL
